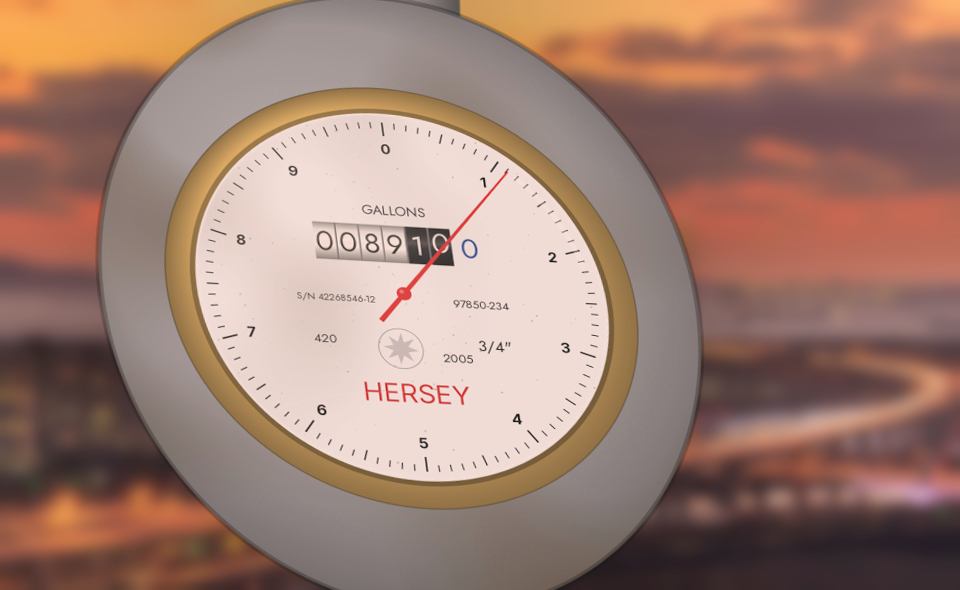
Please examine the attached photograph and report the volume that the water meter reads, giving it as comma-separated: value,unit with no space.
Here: 89101.1,gal
